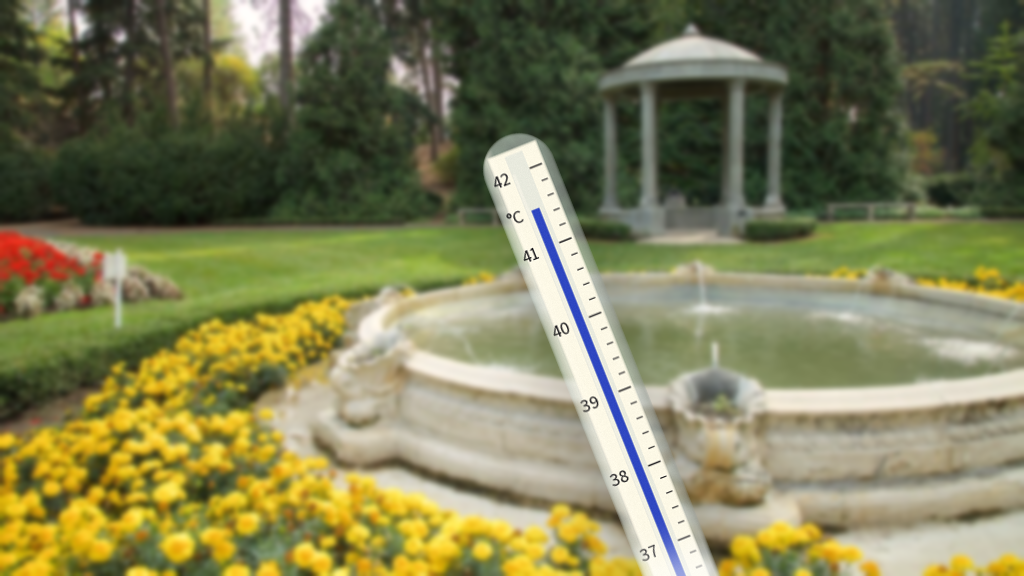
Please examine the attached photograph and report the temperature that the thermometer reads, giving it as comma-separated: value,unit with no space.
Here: 41.5,°C
